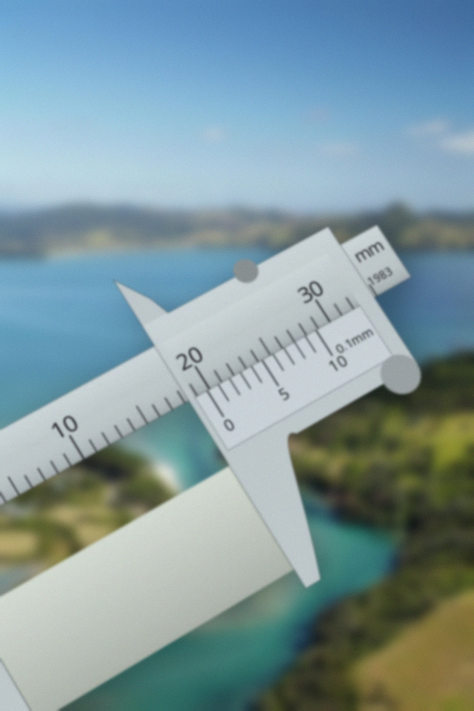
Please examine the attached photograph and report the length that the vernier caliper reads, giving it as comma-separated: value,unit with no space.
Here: 19.8,mm
